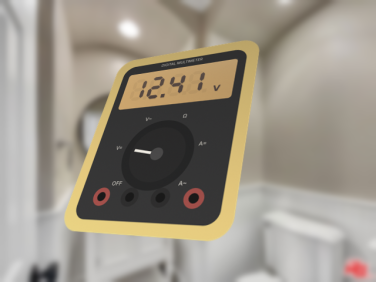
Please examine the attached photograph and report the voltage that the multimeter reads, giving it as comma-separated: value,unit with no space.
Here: 12.41,V
